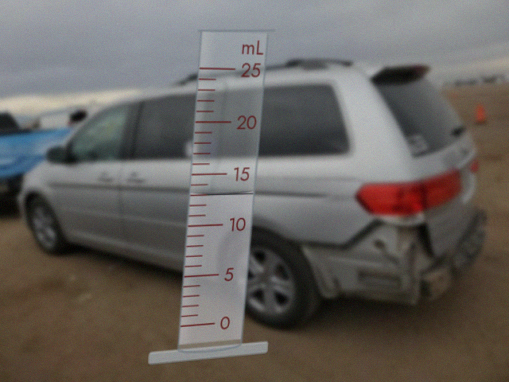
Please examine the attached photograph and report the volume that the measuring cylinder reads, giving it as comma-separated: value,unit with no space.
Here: 13,mL
